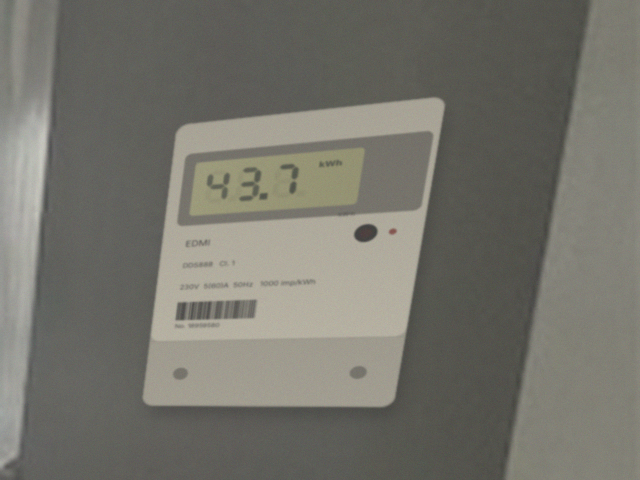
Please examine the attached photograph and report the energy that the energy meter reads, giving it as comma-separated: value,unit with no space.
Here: 43.7,kWh
